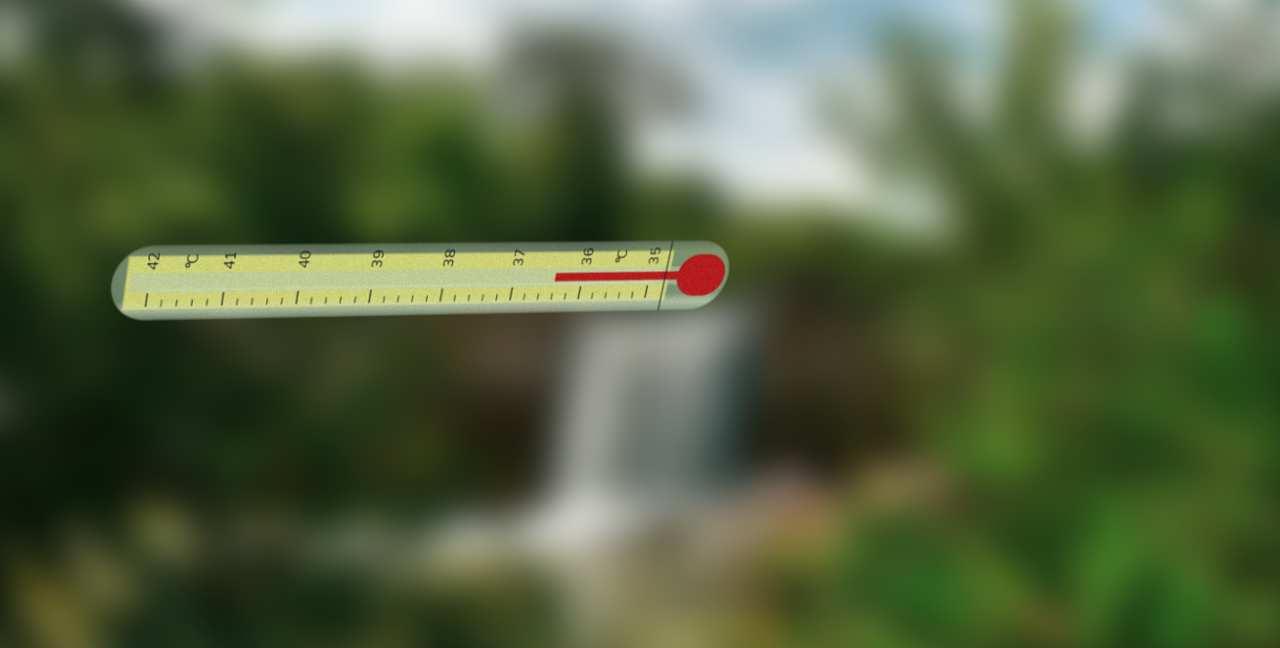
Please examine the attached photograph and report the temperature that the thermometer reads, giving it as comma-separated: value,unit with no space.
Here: 36.4,°C
